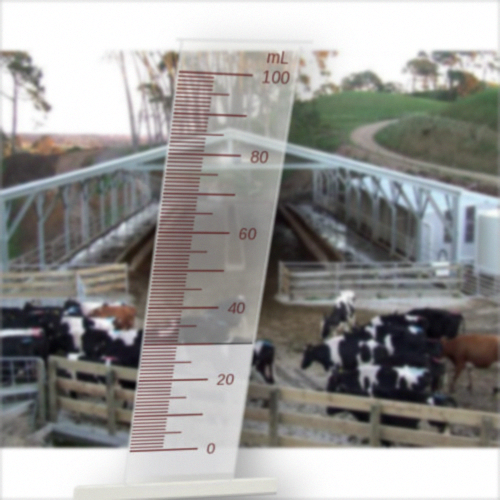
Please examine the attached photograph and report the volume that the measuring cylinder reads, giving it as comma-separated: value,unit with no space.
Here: 30,mL
